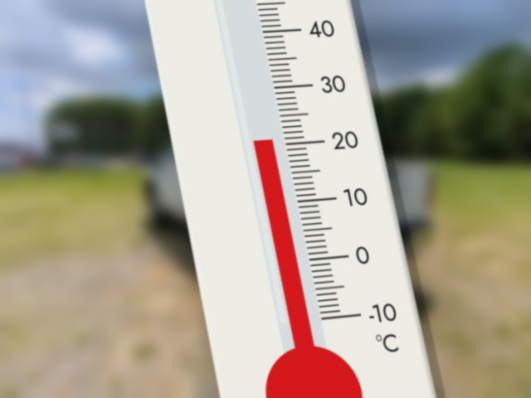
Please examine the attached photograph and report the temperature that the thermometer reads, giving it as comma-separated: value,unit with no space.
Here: 21,°C
